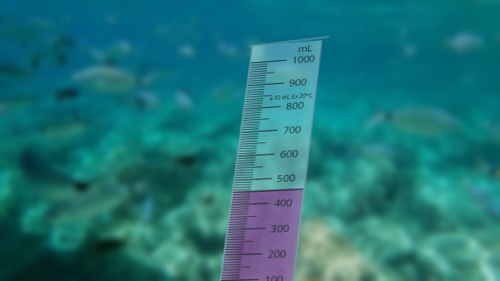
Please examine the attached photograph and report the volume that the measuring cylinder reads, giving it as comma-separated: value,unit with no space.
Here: 450,mL
